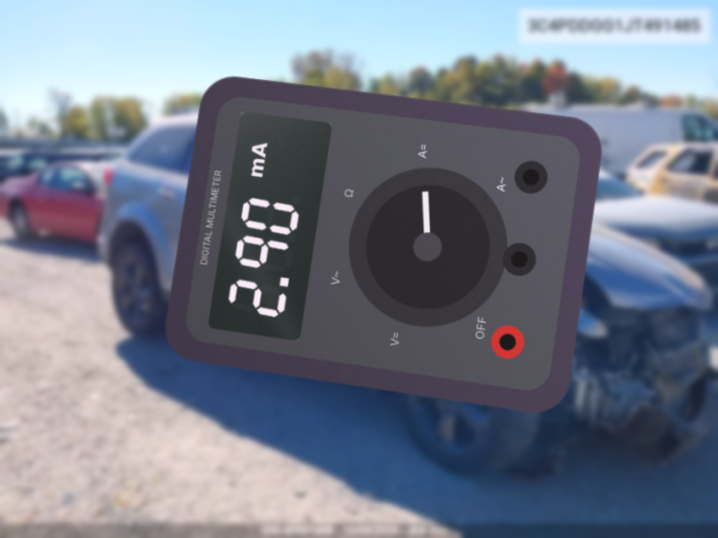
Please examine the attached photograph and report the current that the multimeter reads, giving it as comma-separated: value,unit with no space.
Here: 2.90,mA
